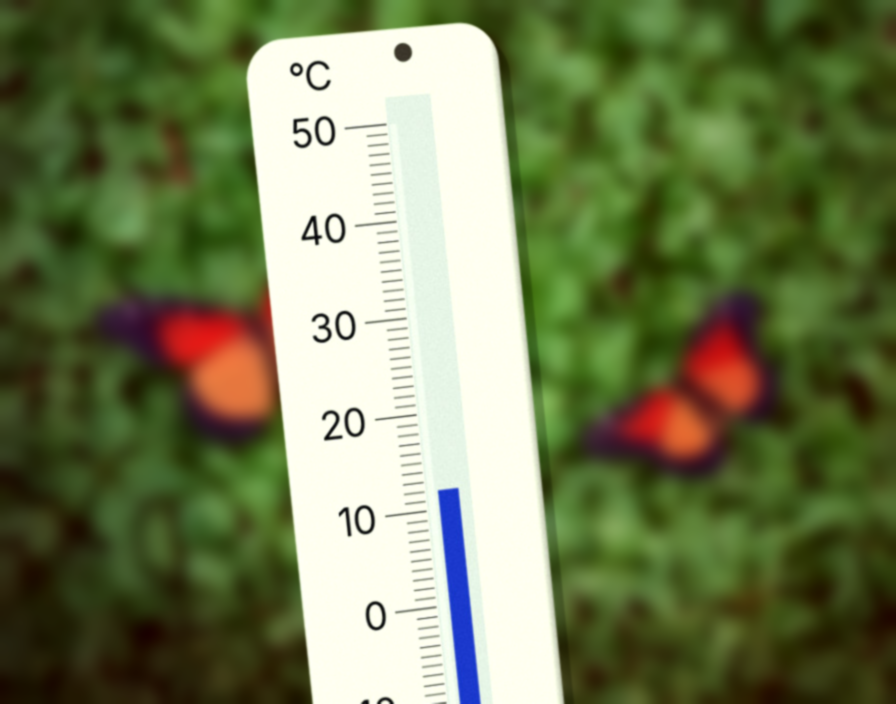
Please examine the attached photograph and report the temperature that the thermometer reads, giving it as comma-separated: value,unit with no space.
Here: 12,°C
